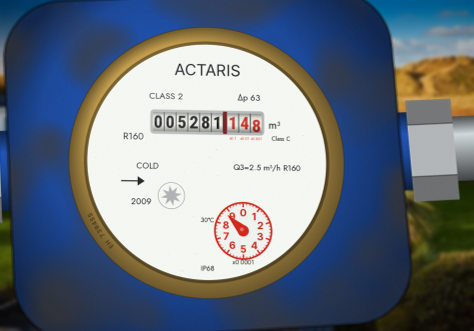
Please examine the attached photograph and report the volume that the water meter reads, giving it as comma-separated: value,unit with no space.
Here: 5281.1478,m³
